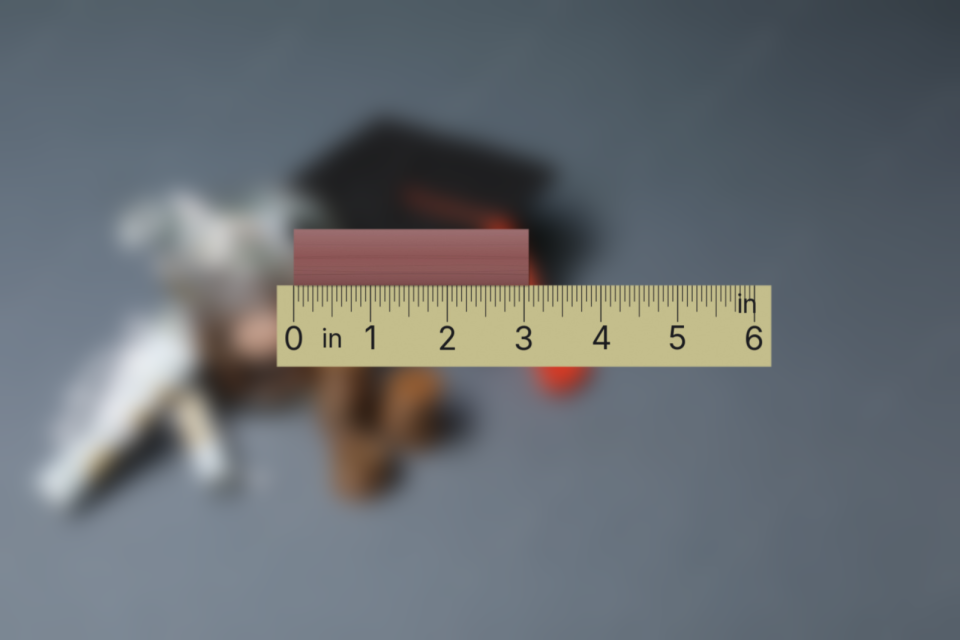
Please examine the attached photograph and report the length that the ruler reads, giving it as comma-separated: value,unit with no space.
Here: 3.0625,in
